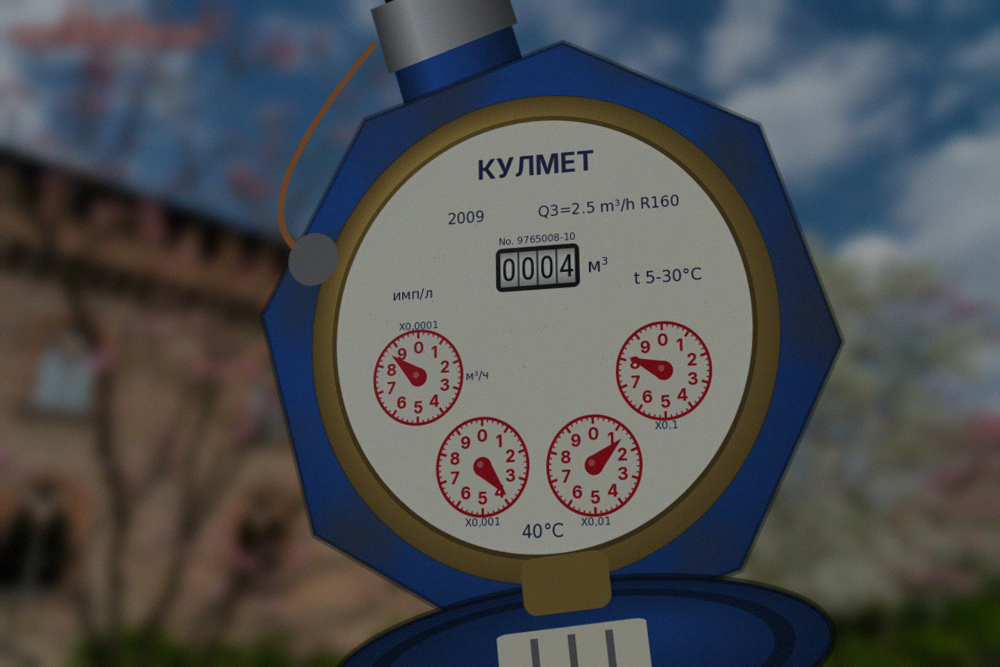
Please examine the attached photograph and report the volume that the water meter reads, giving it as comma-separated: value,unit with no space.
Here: 4.8138,m³
